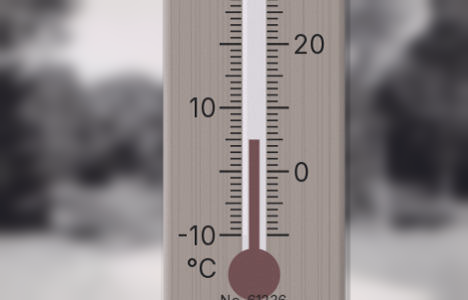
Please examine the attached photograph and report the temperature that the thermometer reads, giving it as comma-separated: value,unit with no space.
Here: 5,°C
